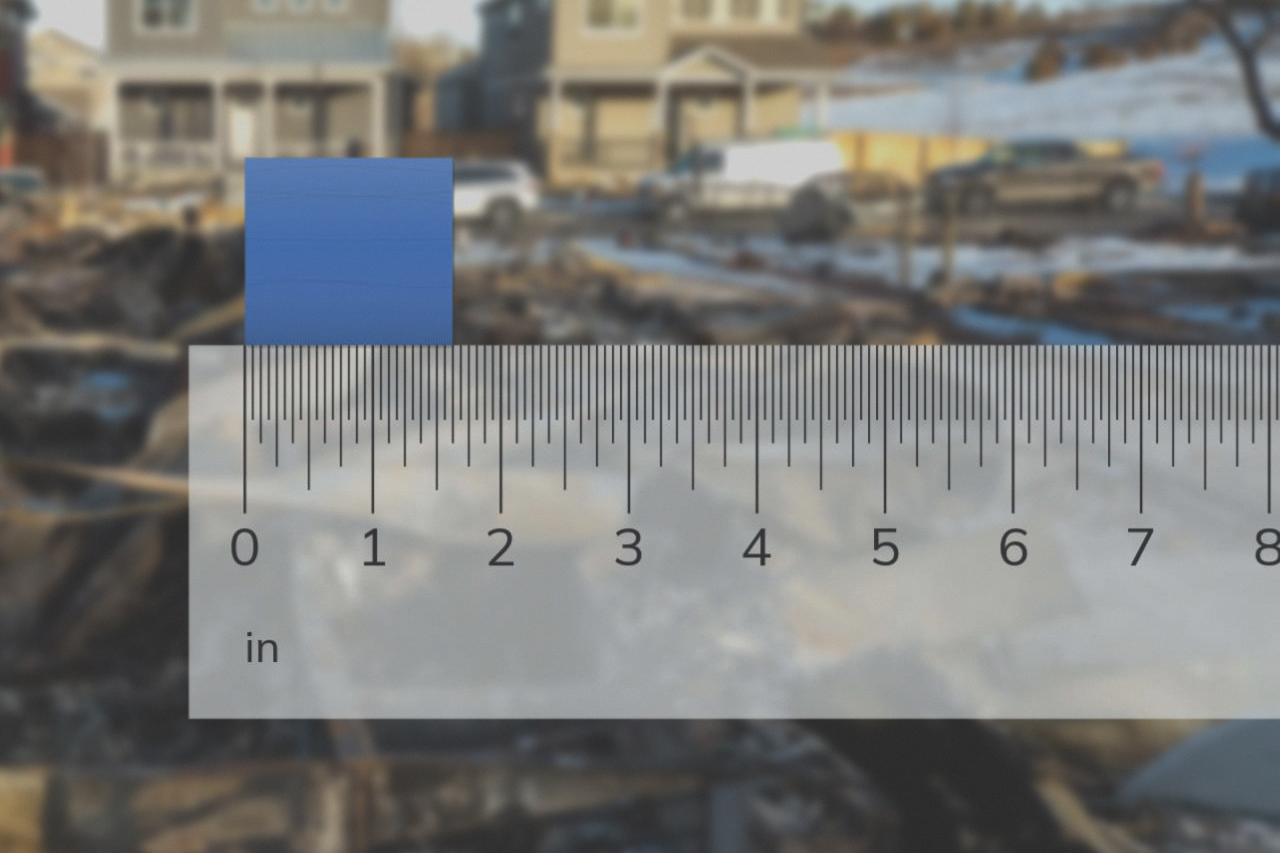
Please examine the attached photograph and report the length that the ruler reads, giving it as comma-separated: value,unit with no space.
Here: 1.625,in
